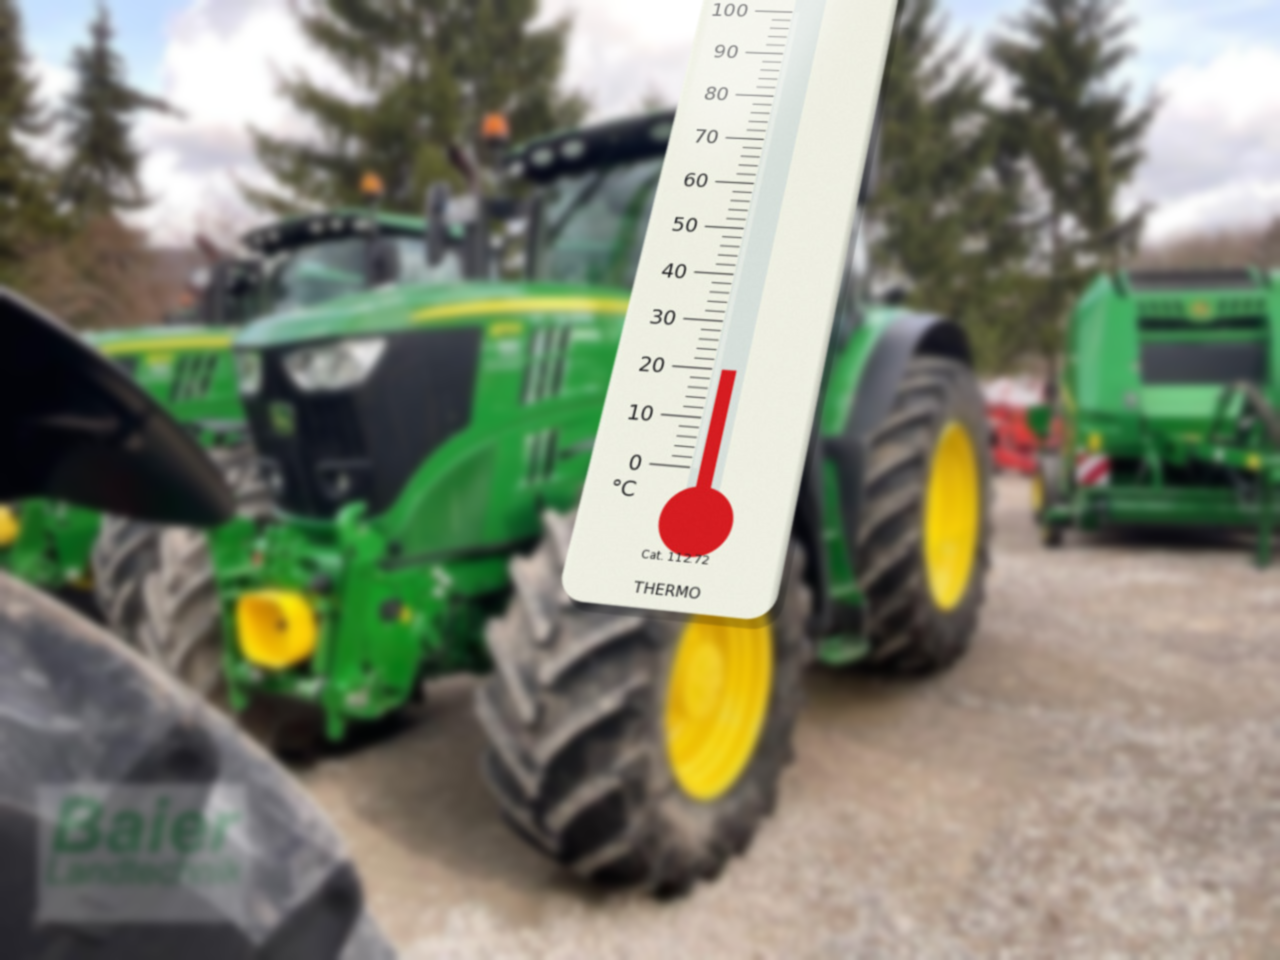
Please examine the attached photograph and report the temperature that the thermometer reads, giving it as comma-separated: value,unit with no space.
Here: 20,°C
